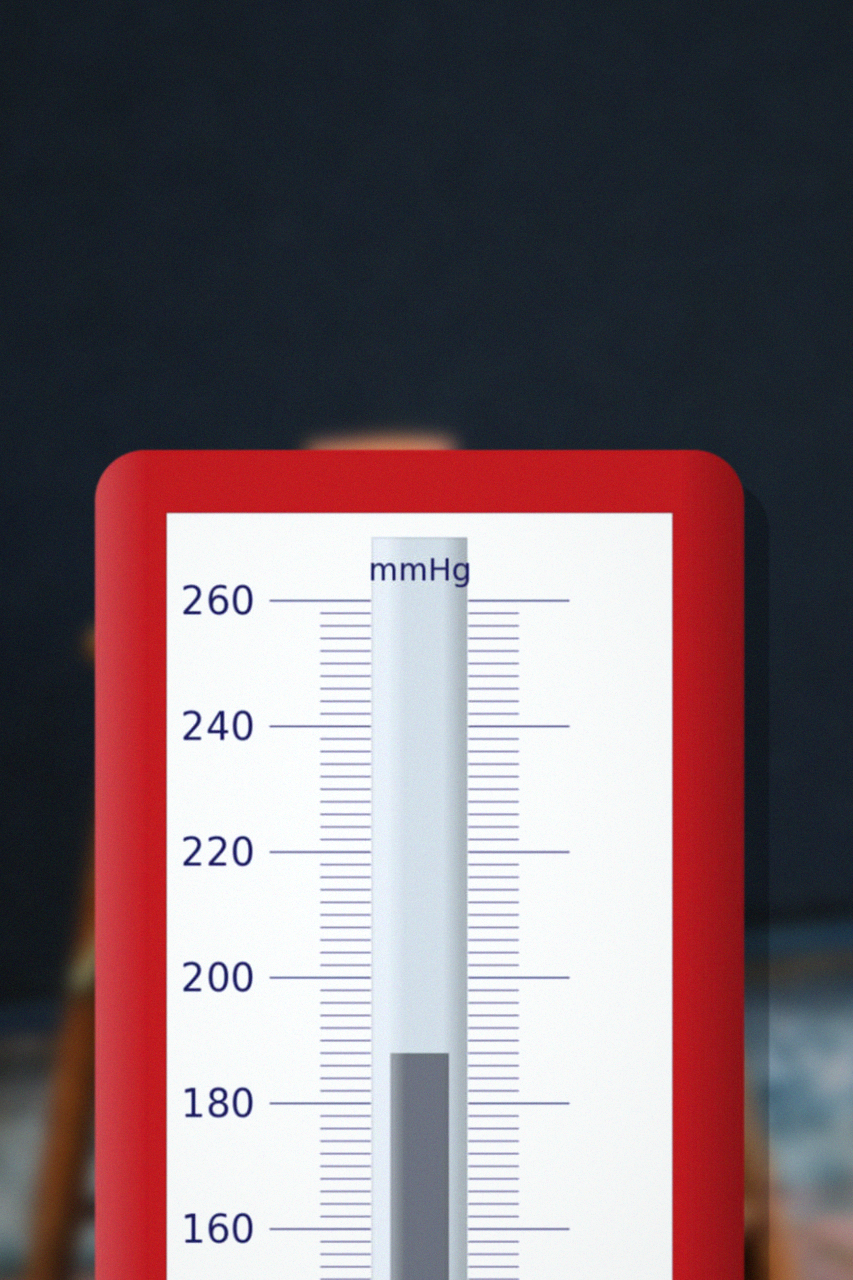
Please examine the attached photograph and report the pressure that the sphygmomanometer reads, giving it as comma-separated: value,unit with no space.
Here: 188,mmHg
